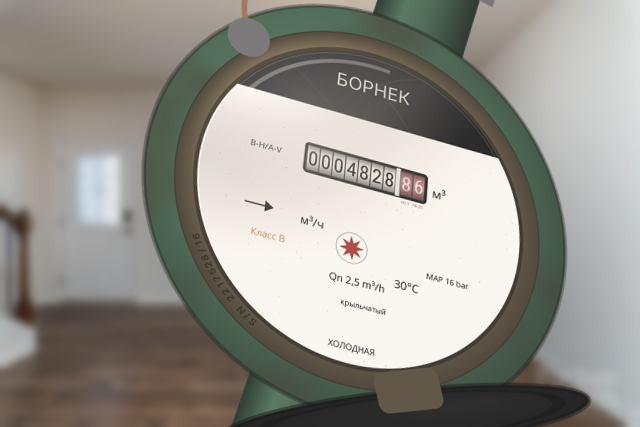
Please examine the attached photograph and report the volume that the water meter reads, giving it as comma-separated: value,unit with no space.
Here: 4828.86,m³
